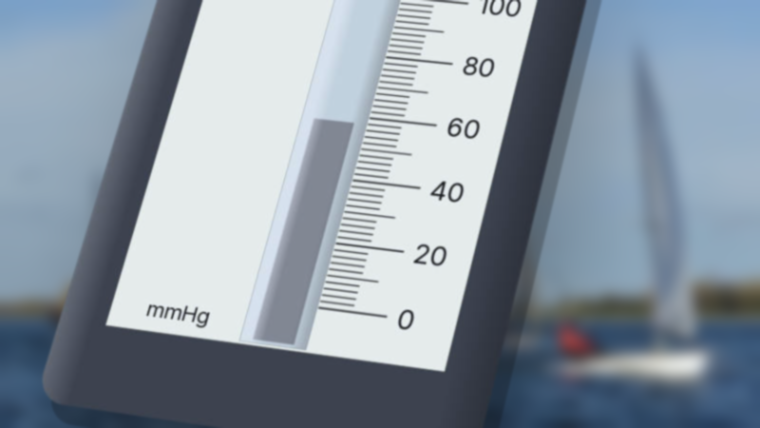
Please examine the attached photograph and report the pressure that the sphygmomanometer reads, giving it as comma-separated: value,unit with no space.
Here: 58,mmHg
